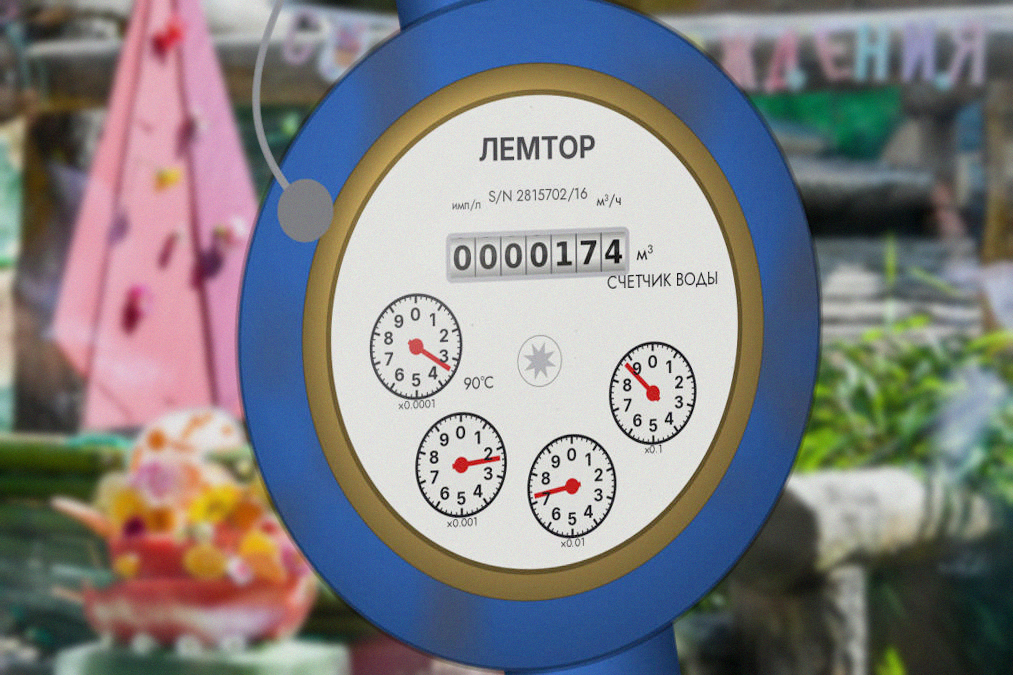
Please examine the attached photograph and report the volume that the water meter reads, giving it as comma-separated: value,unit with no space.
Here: 174.8723,m³
